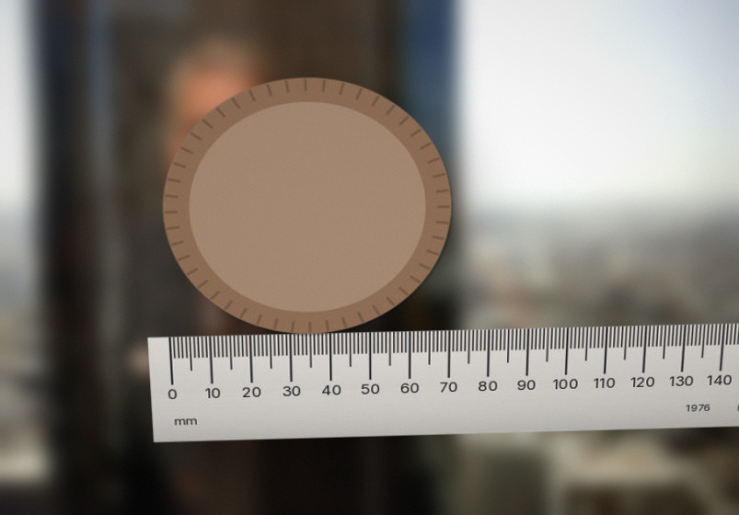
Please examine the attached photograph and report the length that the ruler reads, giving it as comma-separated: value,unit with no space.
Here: 70,mm
